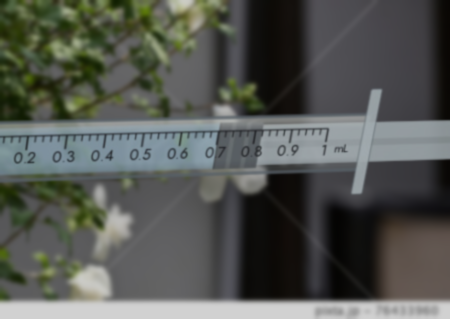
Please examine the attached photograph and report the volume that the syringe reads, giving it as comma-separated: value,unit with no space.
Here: 0.7,mL
